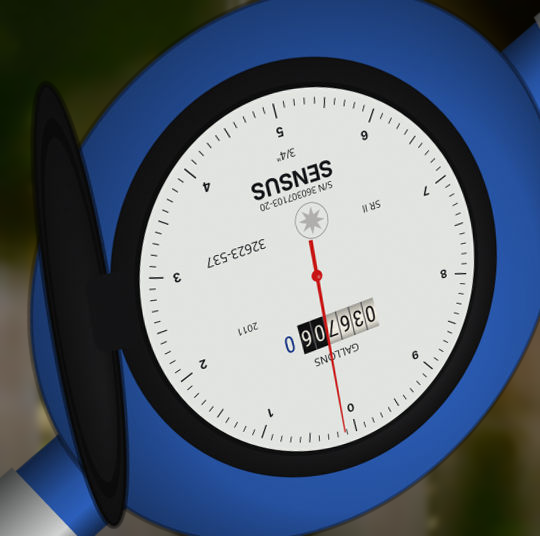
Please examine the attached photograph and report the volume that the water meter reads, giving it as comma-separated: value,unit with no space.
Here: 367060.1,gal
